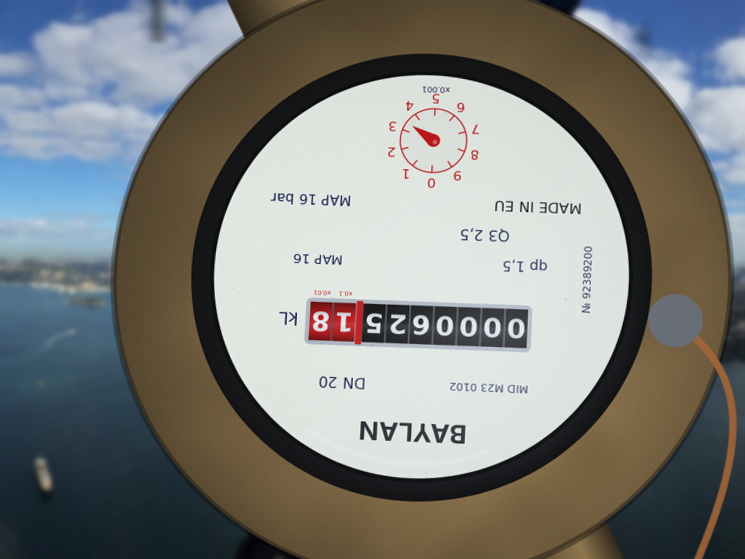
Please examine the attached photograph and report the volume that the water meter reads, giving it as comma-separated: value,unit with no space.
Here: 625.183,kL
